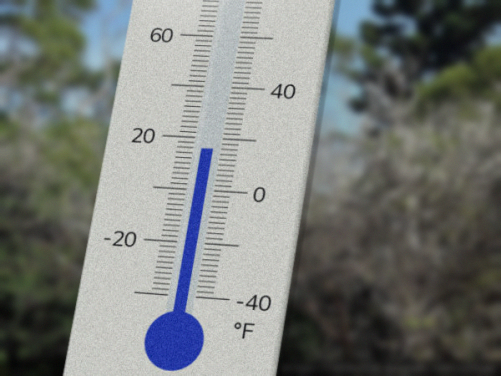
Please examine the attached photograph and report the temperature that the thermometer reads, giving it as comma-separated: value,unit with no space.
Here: 16,°F
